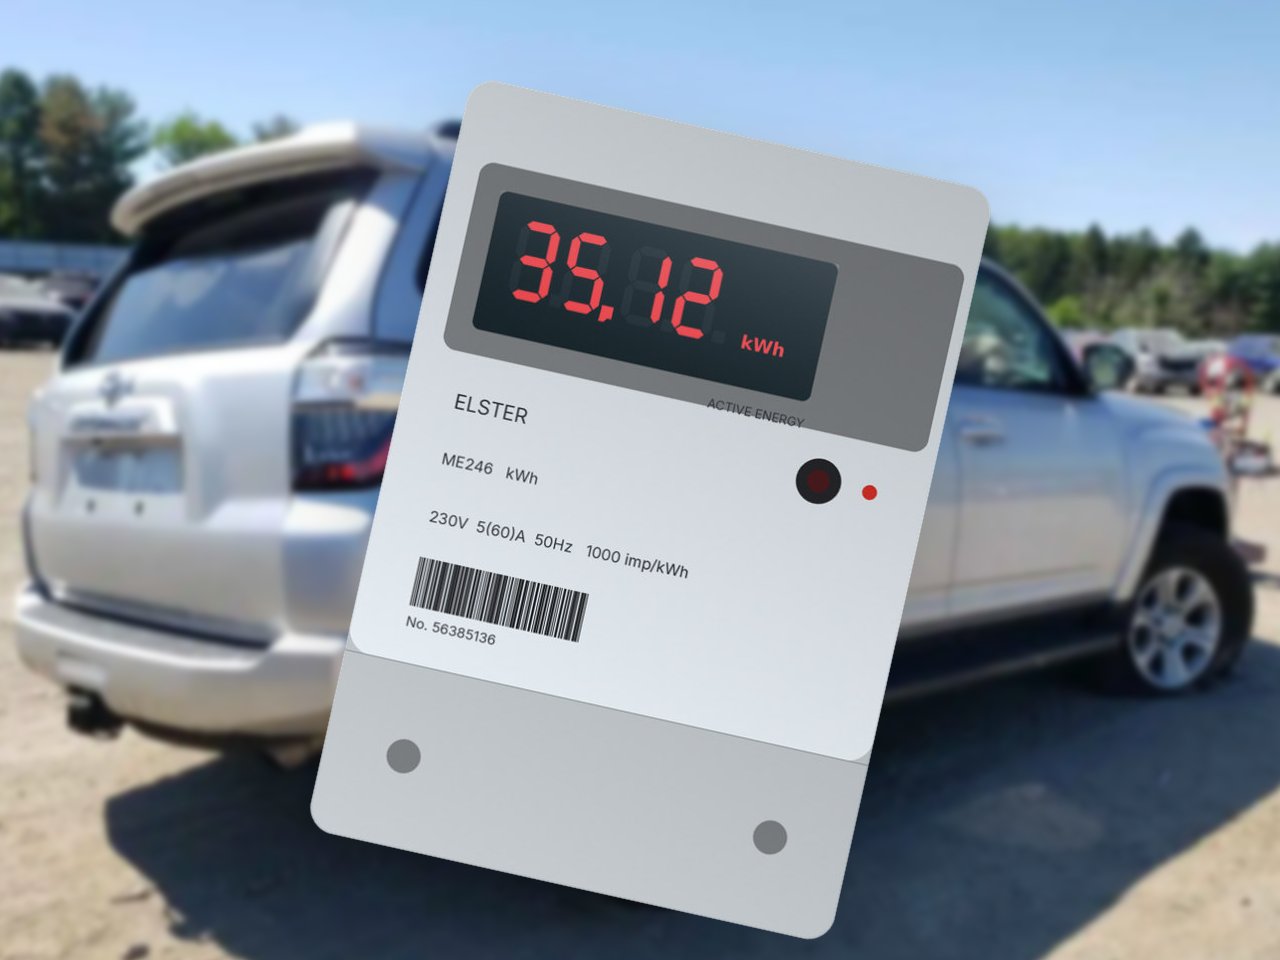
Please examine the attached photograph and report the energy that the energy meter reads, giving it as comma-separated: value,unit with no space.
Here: 35.12,kWh
